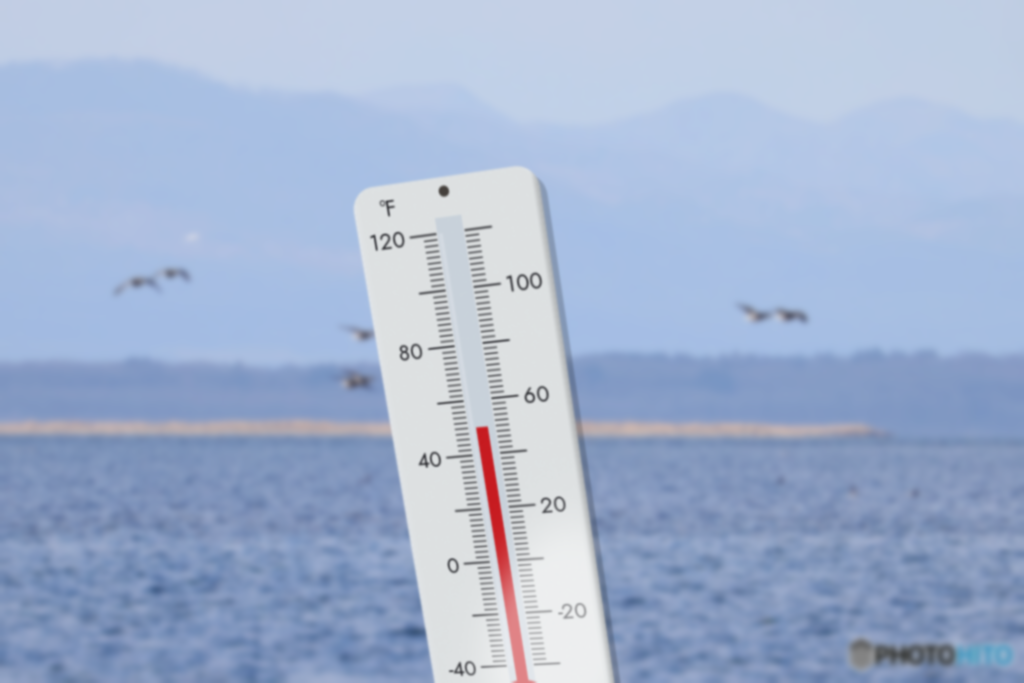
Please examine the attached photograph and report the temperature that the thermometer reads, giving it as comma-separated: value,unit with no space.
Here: 50,°F
